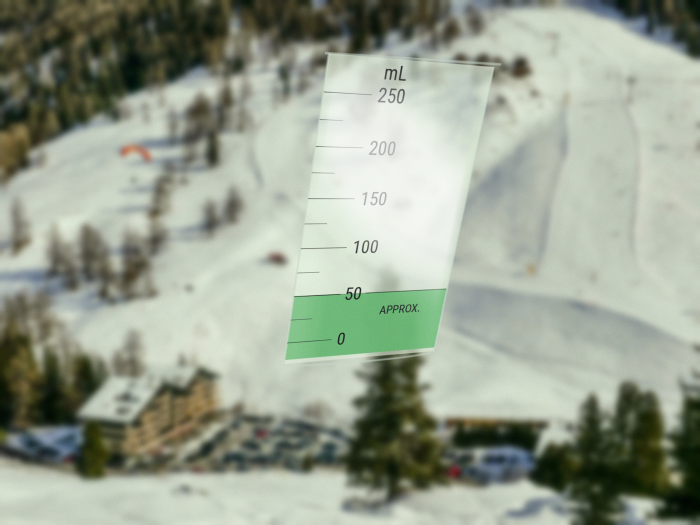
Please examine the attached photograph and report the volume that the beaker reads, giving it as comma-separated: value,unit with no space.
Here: 50,mL
